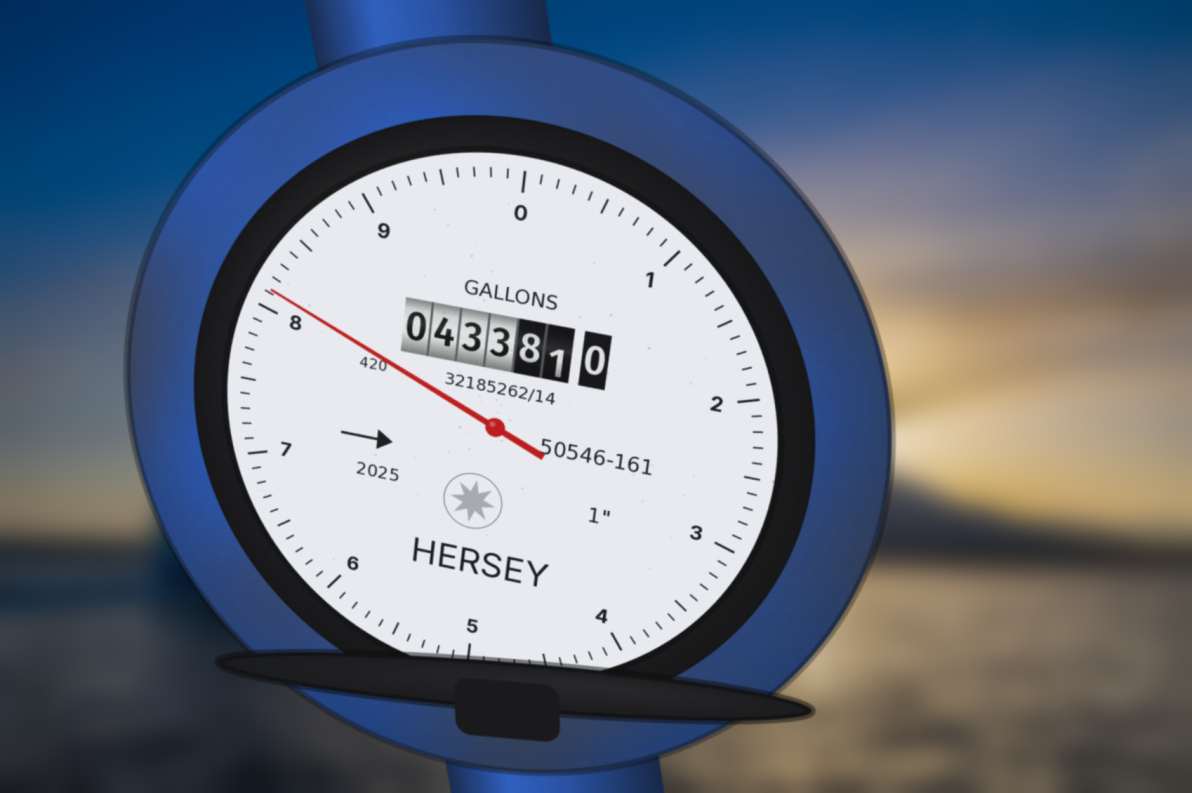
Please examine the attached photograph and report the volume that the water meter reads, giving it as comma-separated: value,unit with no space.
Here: 433808.1,gal
